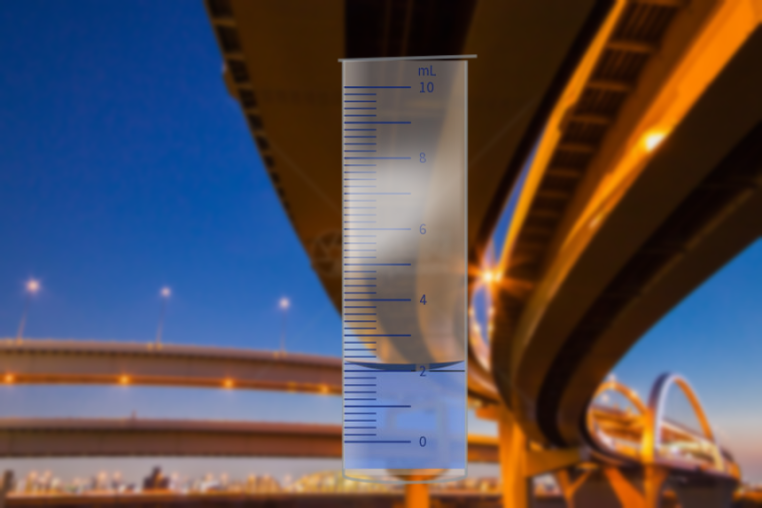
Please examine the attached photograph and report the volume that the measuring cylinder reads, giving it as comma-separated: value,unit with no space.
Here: 2,mL
